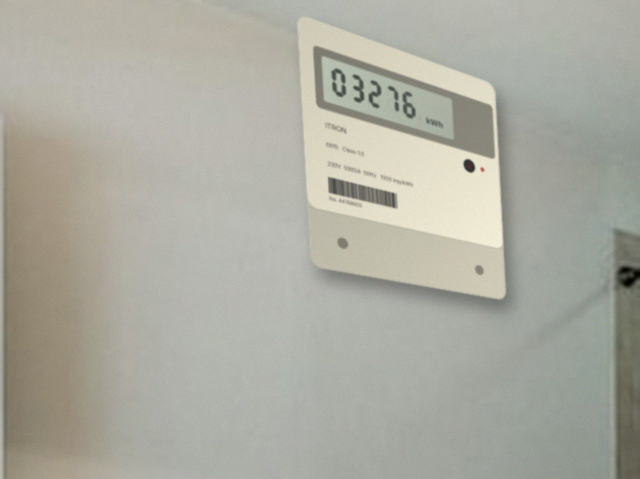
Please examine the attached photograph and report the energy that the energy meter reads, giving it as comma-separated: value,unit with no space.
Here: 3276,kWh
